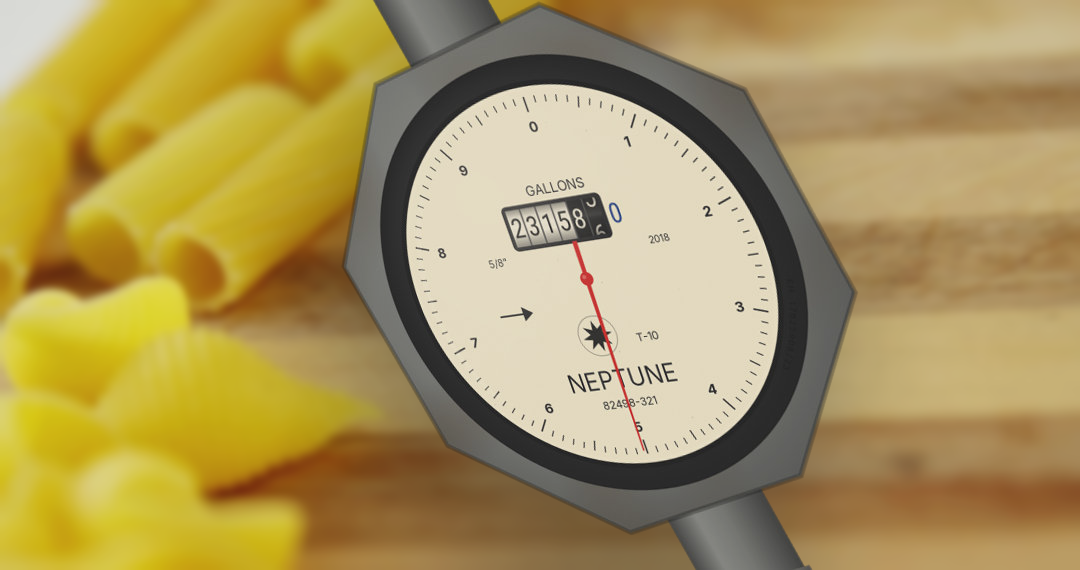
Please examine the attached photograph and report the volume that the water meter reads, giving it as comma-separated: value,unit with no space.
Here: 2315855.0,gal
